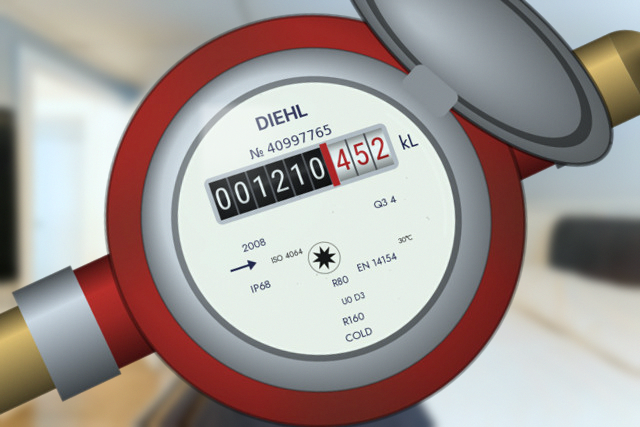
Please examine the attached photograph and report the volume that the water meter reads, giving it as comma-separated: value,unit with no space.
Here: 1210.452,kL
